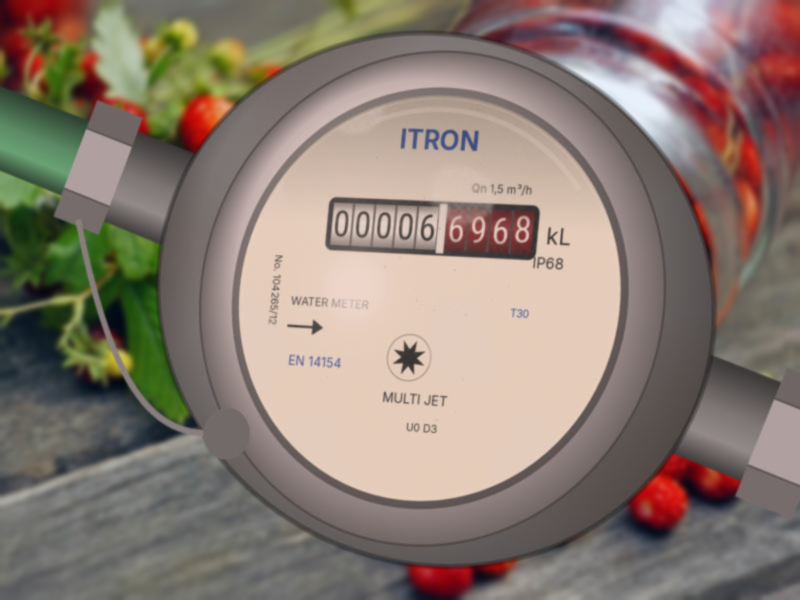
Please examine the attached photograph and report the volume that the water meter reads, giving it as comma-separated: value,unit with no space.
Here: 6.6968,kL
